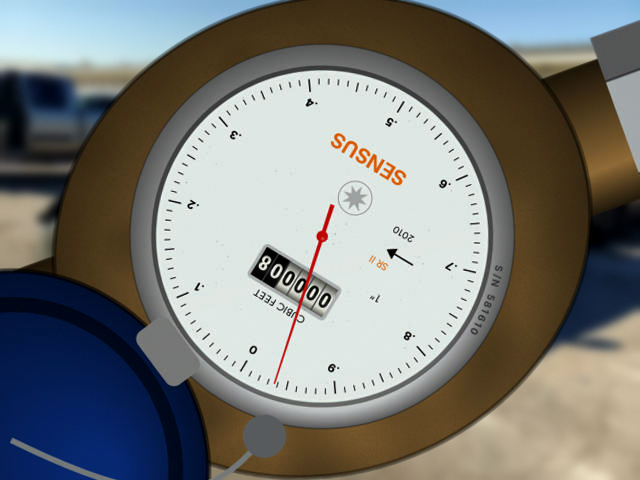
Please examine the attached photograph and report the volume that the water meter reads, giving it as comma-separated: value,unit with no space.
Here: 7.96,ft³
